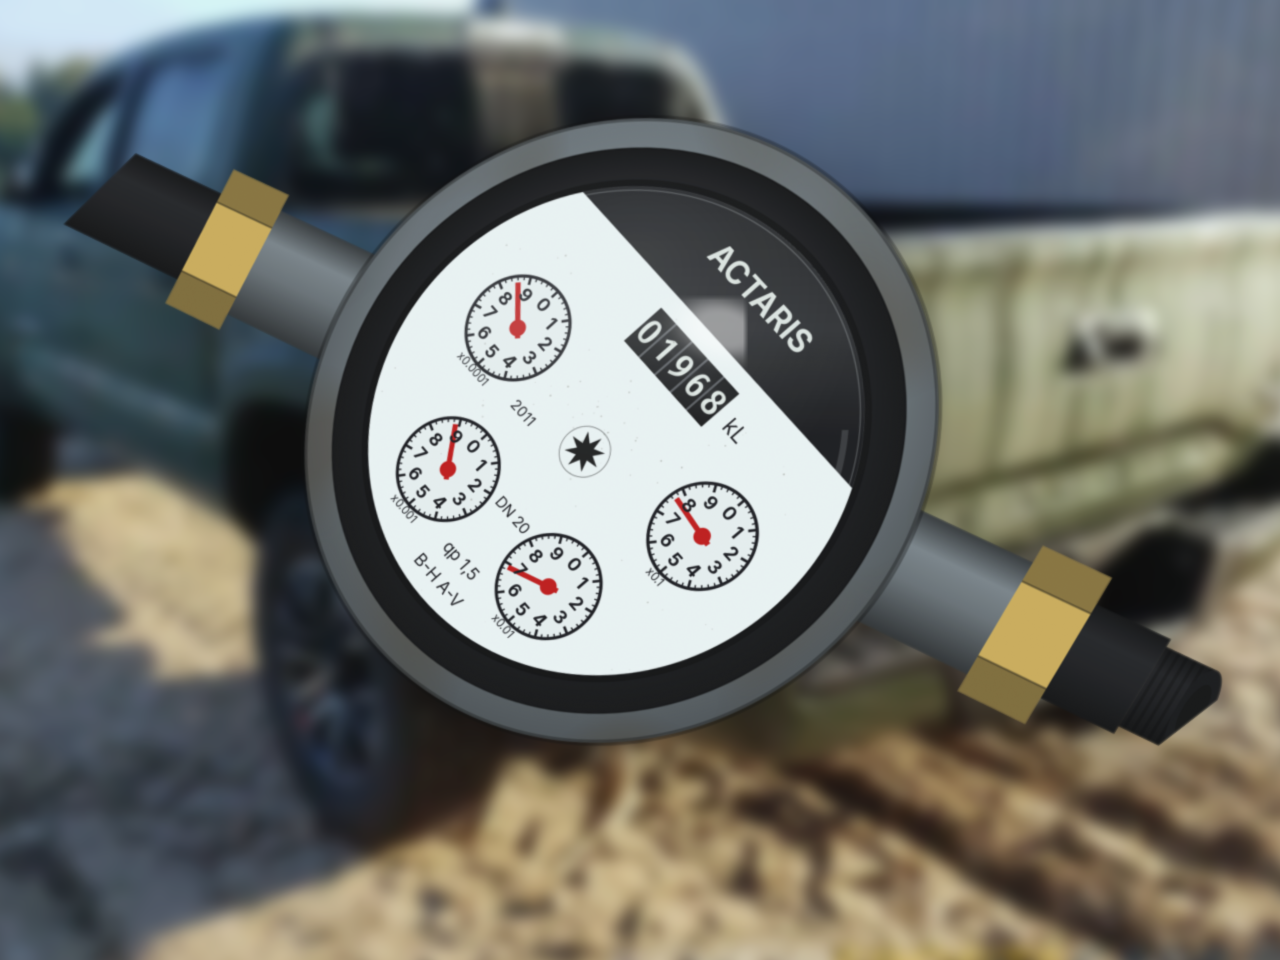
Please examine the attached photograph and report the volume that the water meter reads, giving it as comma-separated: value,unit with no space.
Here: 1968.7688,kL
